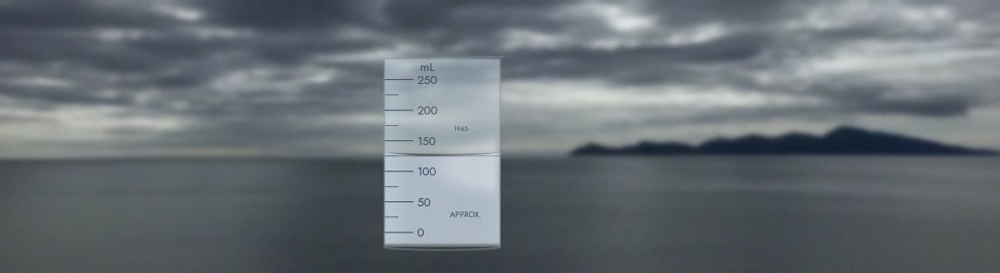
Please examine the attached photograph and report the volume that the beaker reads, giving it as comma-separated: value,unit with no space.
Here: 125,mL
